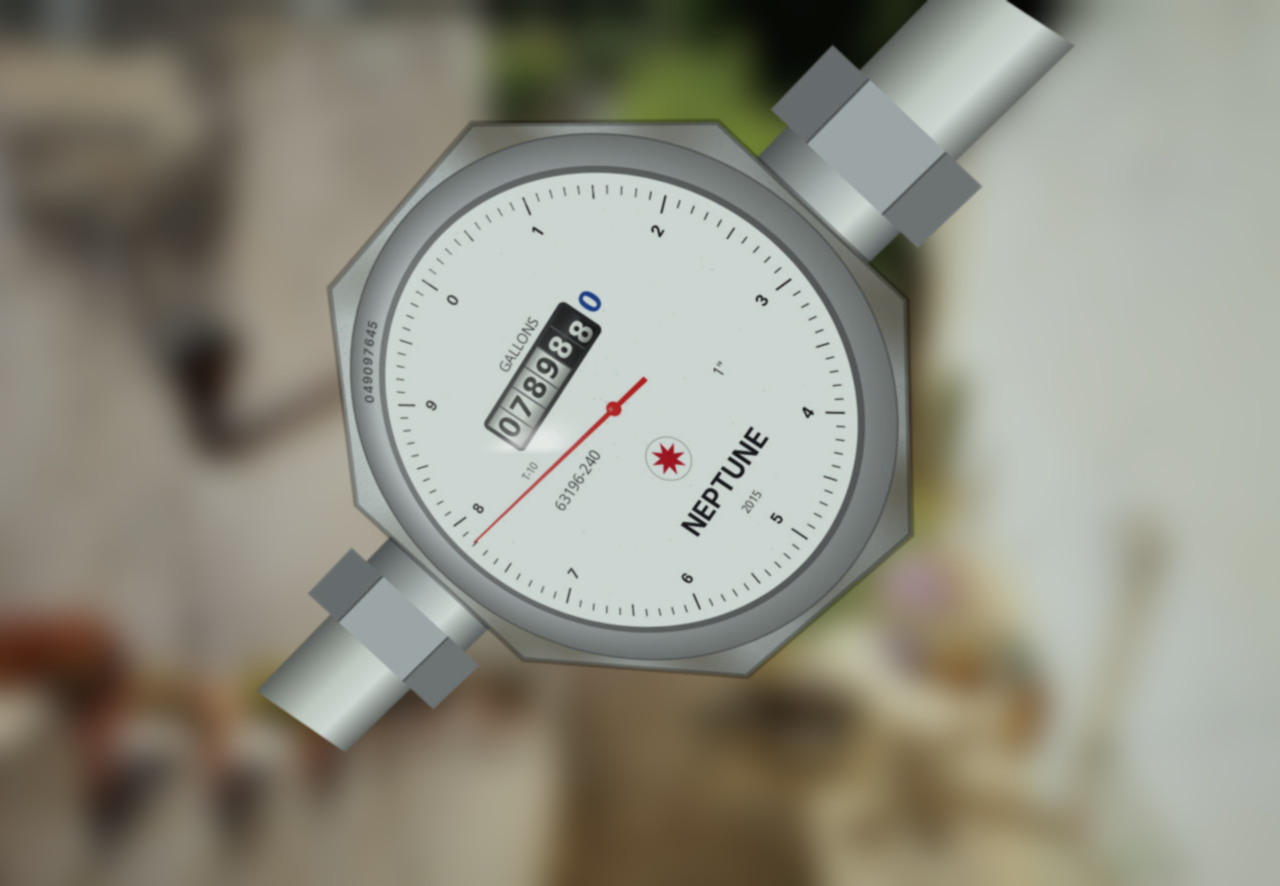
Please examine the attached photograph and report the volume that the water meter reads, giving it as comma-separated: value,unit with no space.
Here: 789877.8,gal
